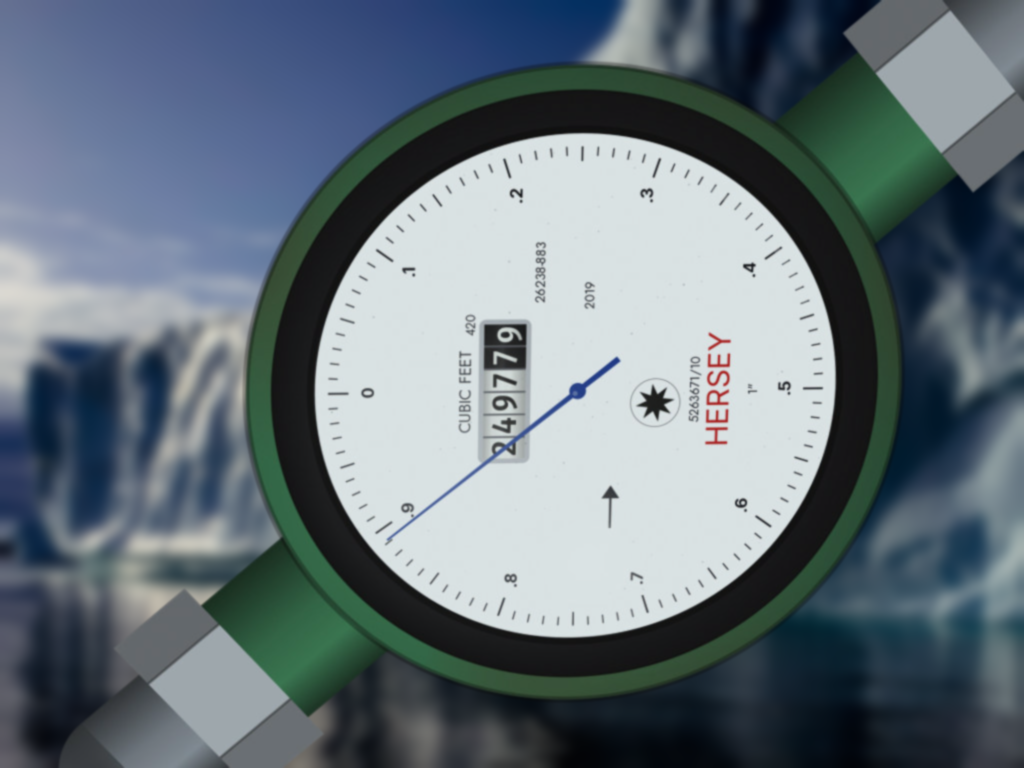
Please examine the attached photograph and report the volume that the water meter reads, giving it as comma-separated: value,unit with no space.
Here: 249778.89,ft³
